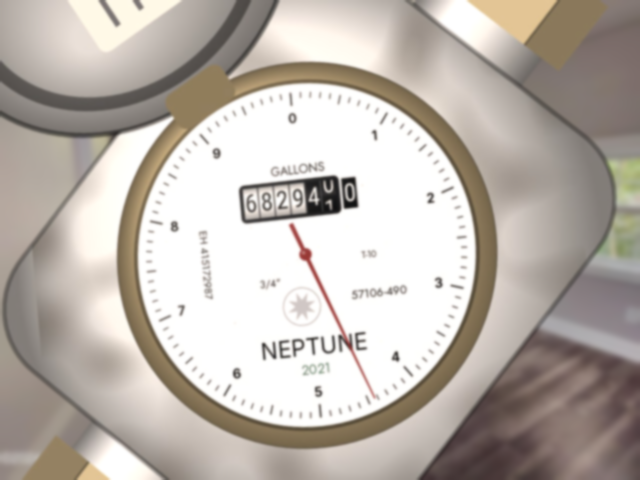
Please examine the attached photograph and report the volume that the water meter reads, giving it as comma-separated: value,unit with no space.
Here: 6829404.4,gal
